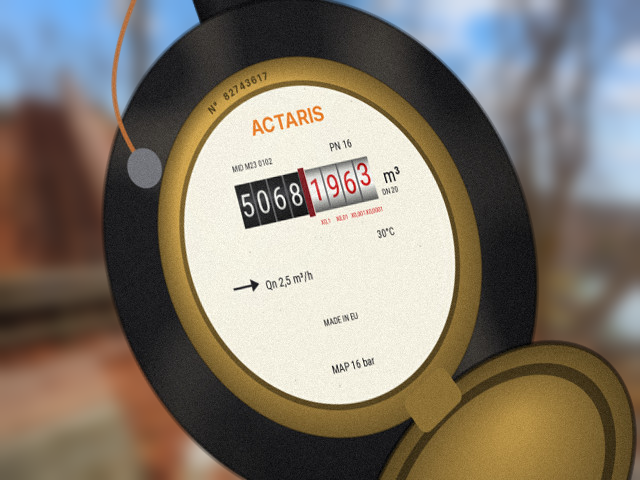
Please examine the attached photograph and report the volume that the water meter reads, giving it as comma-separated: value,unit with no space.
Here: 5068.1963,m³
